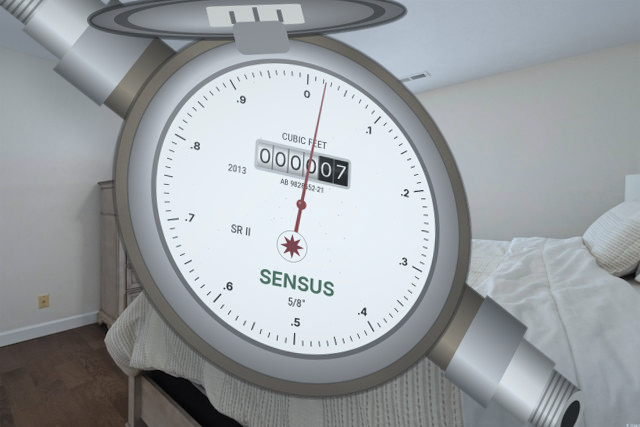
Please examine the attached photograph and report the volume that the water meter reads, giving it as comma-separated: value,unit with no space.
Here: 7.02,ft³
